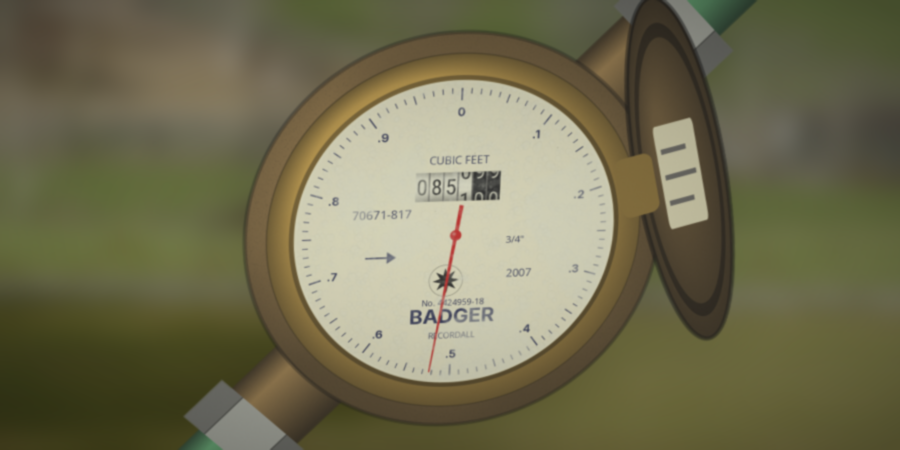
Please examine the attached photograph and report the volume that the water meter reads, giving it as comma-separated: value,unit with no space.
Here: 85099.52,ft³
